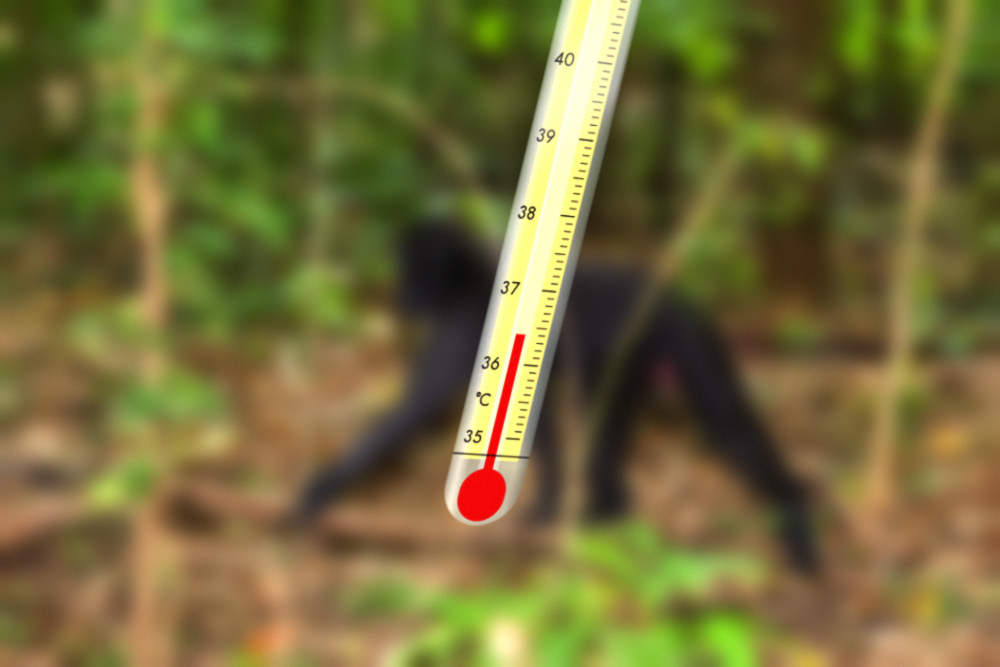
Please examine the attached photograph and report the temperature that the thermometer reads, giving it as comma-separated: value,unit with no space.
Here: 36.4,°C
